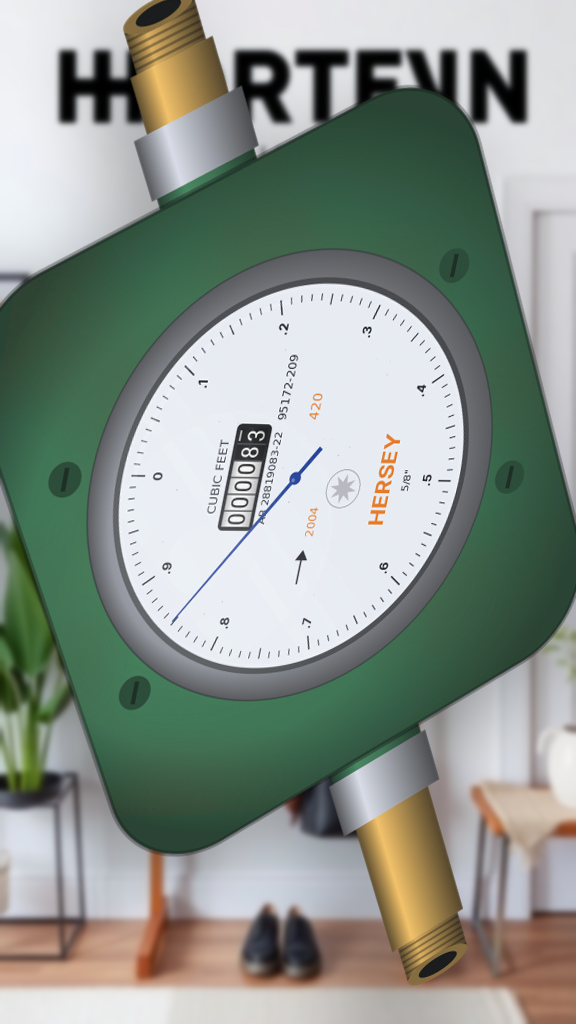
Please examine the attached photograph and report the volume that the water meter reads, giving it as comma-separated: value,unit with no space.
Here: 82.85,ft³
